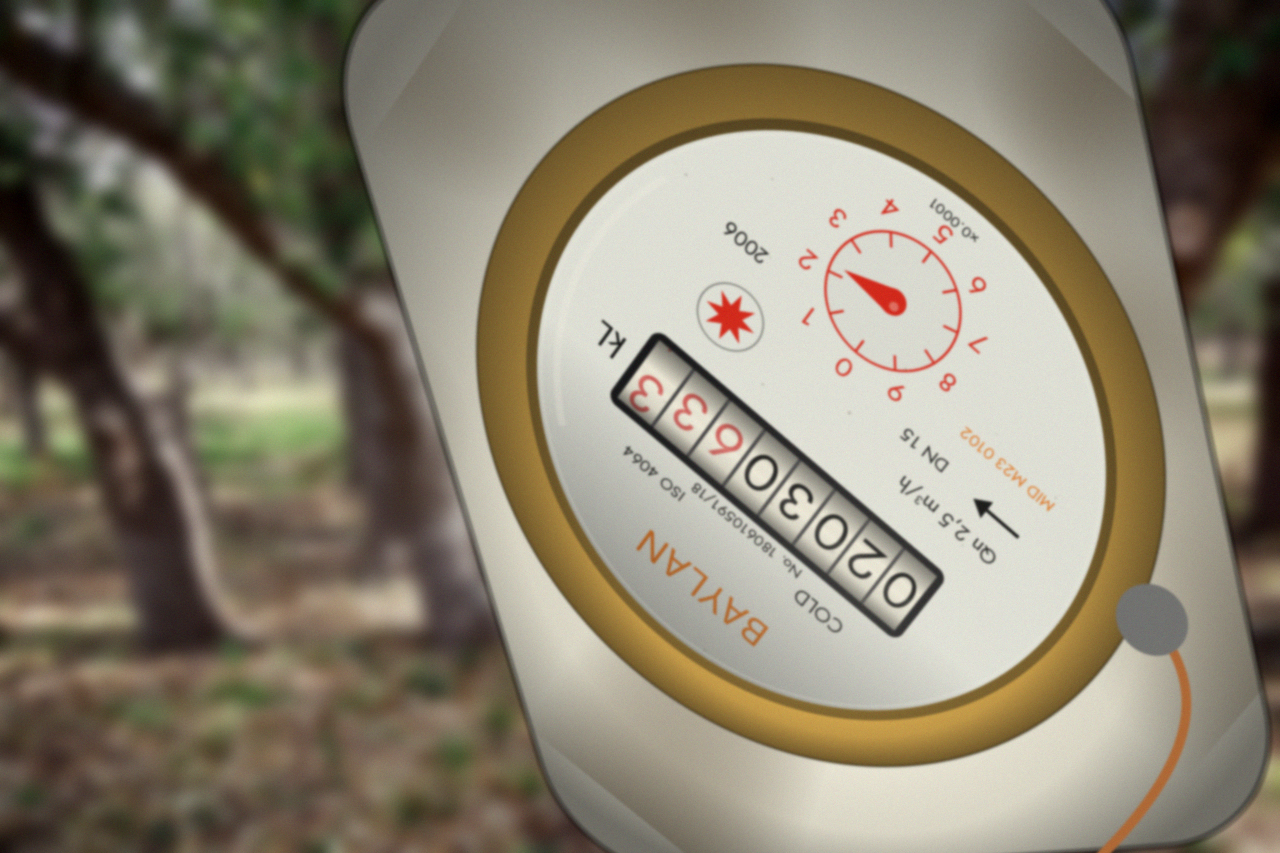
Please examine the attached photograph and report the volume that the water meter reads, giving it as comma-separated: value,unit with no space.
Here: 2030.6332,kL
